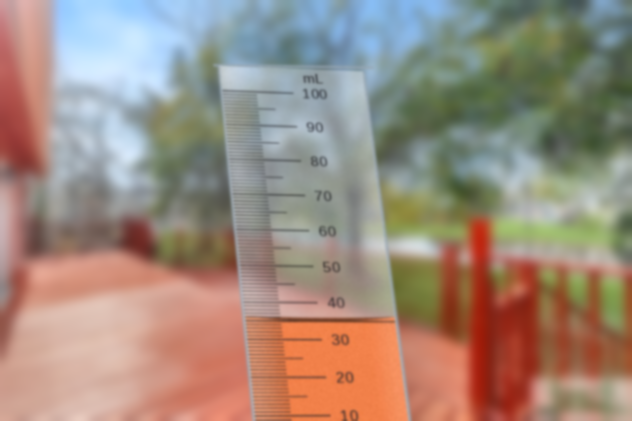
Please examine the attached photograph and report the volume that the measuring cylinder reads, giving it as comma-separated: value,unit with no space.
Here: 35,mL
